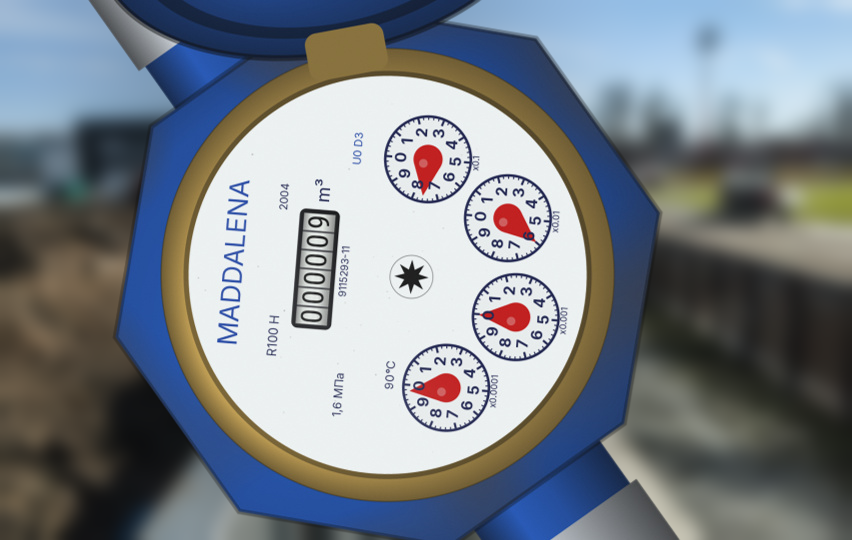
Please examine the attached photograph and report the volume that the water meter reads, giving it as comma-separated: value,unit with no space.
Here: 9.7599,m³
